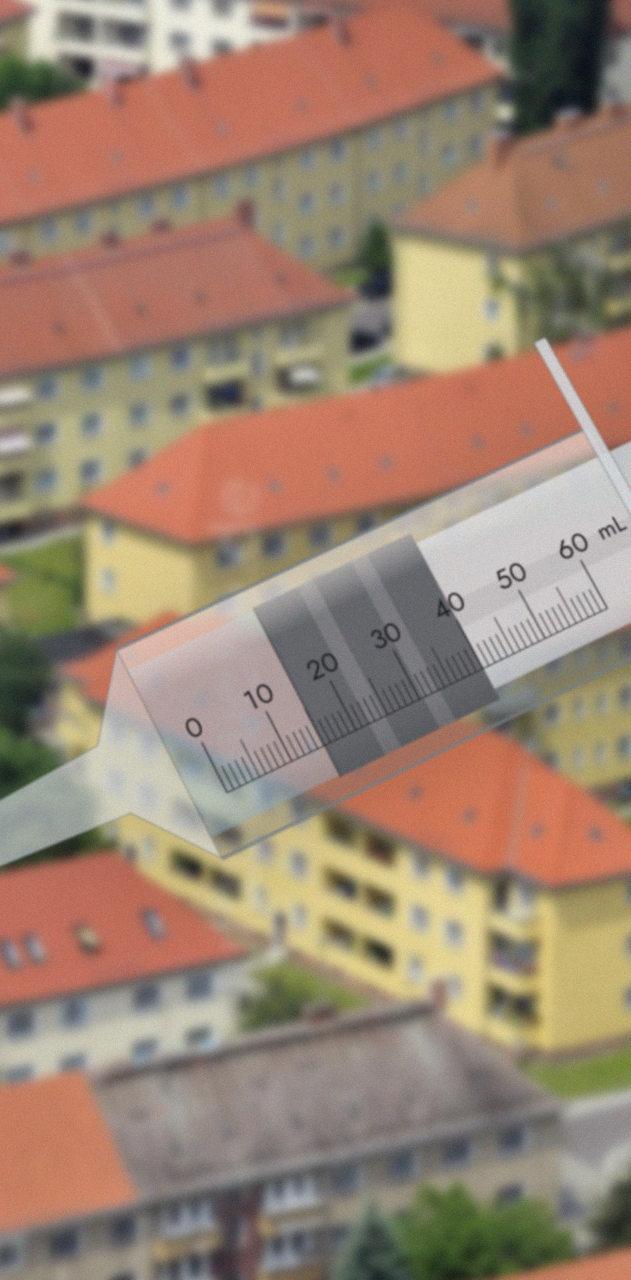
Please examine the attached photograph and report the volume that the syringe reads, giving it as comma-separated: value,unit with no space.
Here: 15,mL
